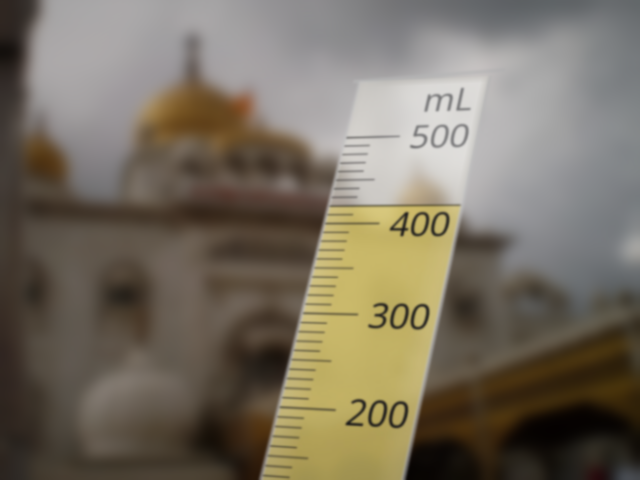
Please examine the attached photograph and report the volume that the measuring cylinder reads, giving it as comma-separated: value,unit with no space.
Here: 420,mL
